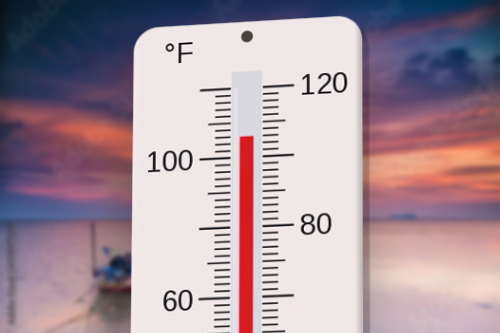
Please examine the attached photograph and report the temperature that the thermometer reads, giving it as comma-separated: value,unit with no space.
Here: 106,°F
